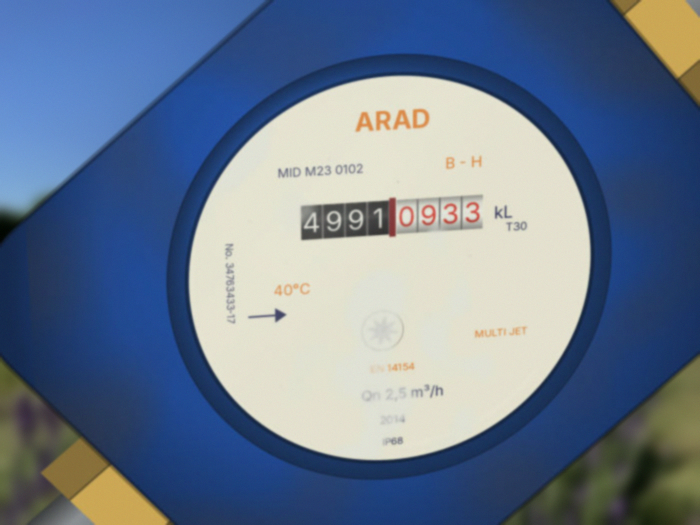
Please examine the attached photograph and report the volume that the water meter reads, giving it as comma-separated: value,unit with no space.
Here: 4991.0933,kL
